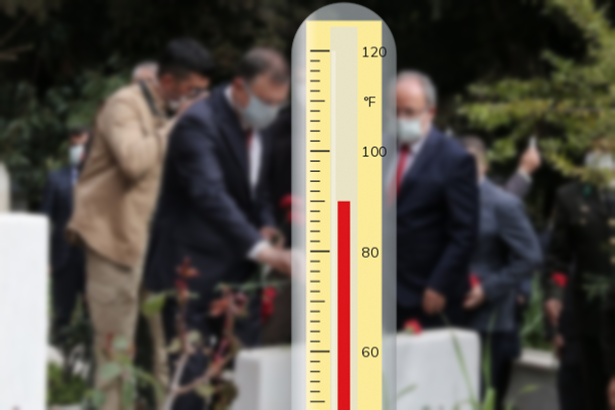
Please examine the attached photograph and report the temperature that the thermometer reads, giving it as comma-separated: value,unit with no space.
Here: 90,°F
